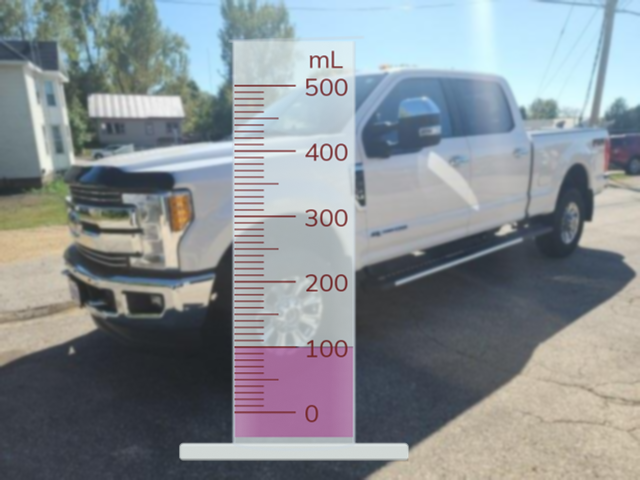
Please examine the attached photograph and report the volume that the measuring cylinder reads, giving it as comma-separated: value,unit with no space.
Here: 100,mL
